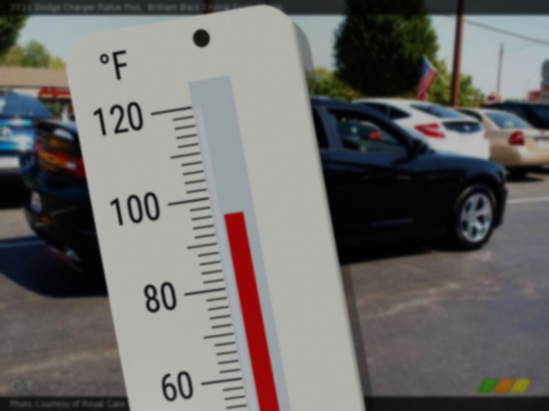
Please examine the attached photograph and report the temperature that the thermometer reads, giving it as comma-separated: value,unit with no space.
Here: 96,°F
